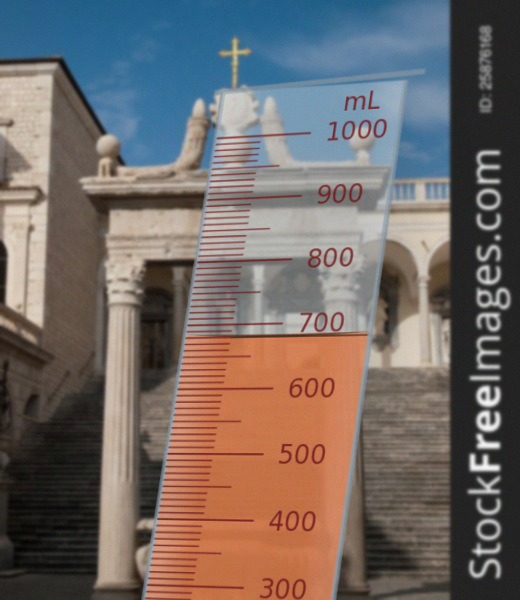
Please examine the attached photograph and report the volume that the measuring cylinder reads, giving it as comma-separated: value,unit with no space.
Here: 680,mL
